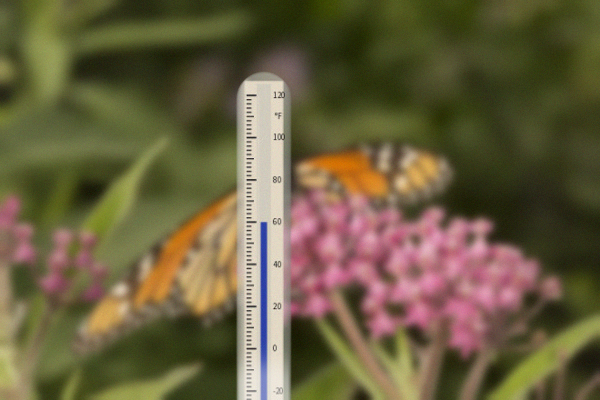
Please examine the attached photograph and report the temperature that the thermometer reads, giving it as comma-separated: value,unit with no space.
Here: 60,°F
